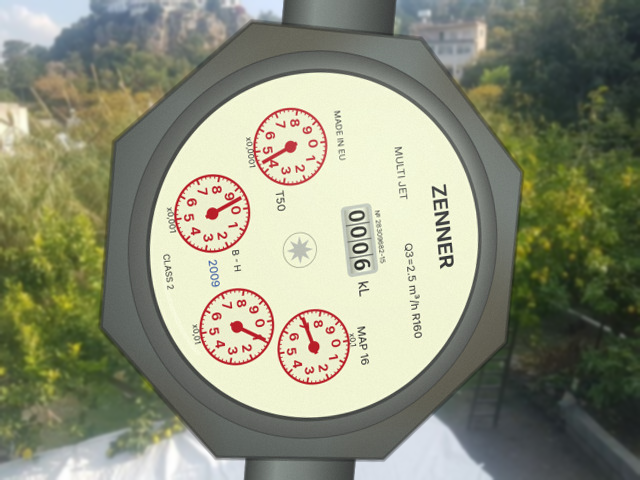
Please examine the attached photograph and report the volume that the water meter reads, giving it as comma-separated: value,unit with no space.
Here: 6.7094,kL
